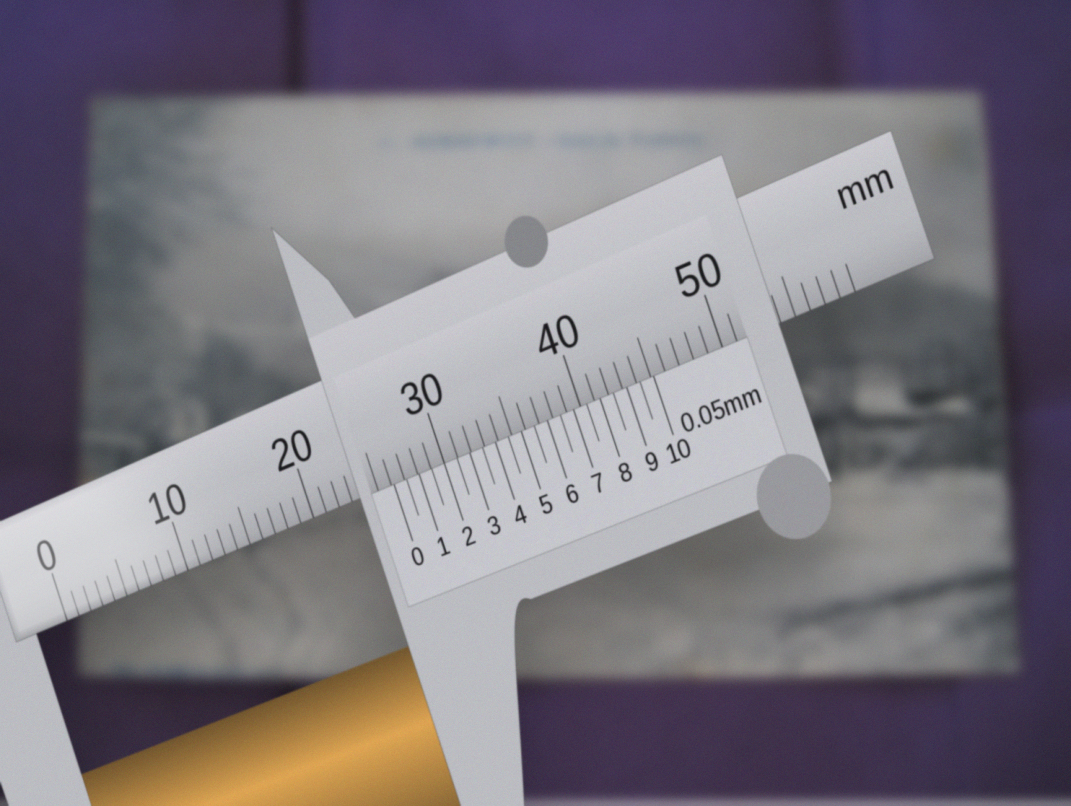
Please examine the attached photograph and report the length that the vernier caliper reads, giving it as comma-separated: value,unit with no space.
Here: 26.2,mm
